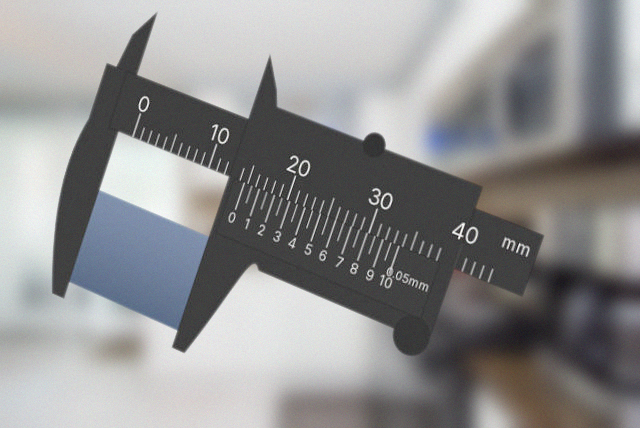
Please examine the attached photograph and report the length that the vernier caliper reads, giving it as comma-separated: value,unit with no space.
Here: 14.6,mm
